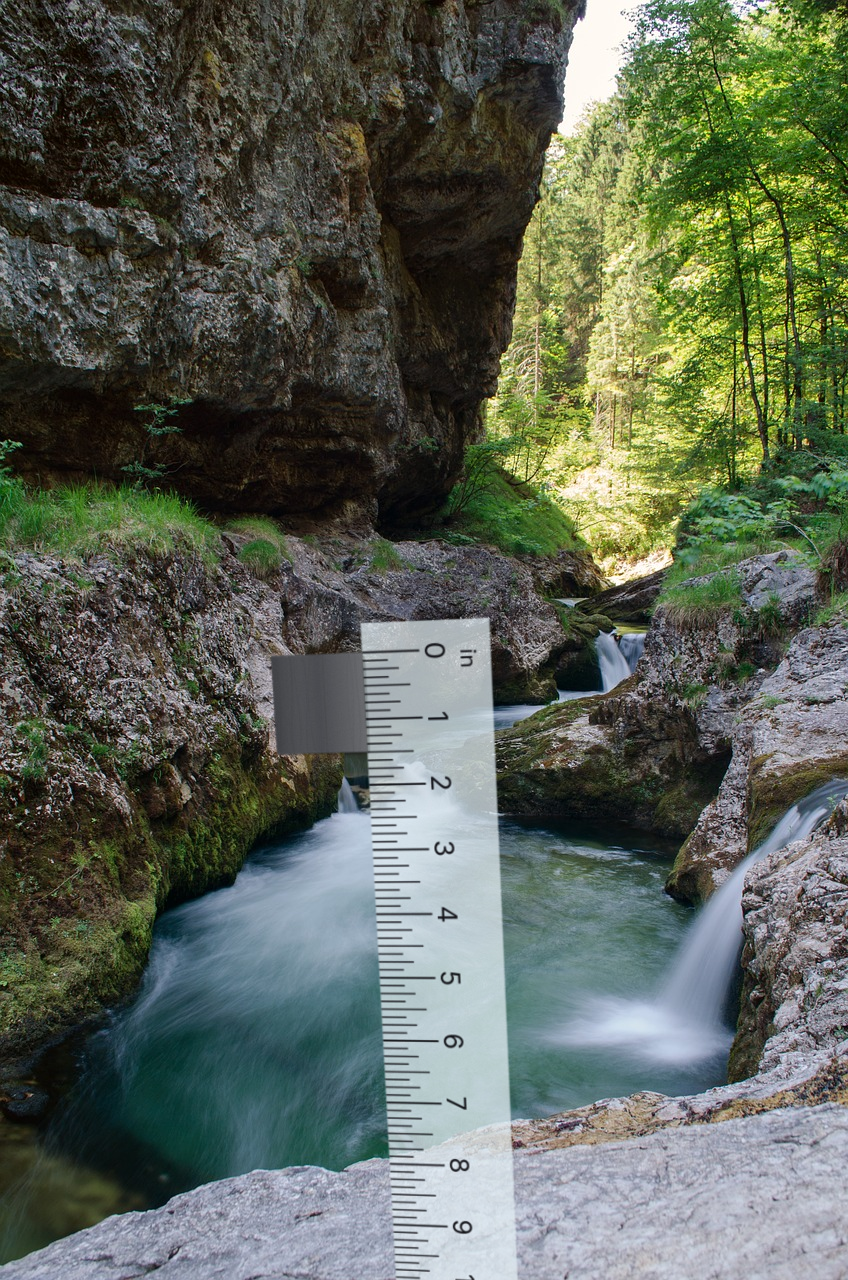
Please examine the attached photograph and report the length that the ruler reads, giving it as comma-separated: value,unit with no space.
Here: 1.5,in
